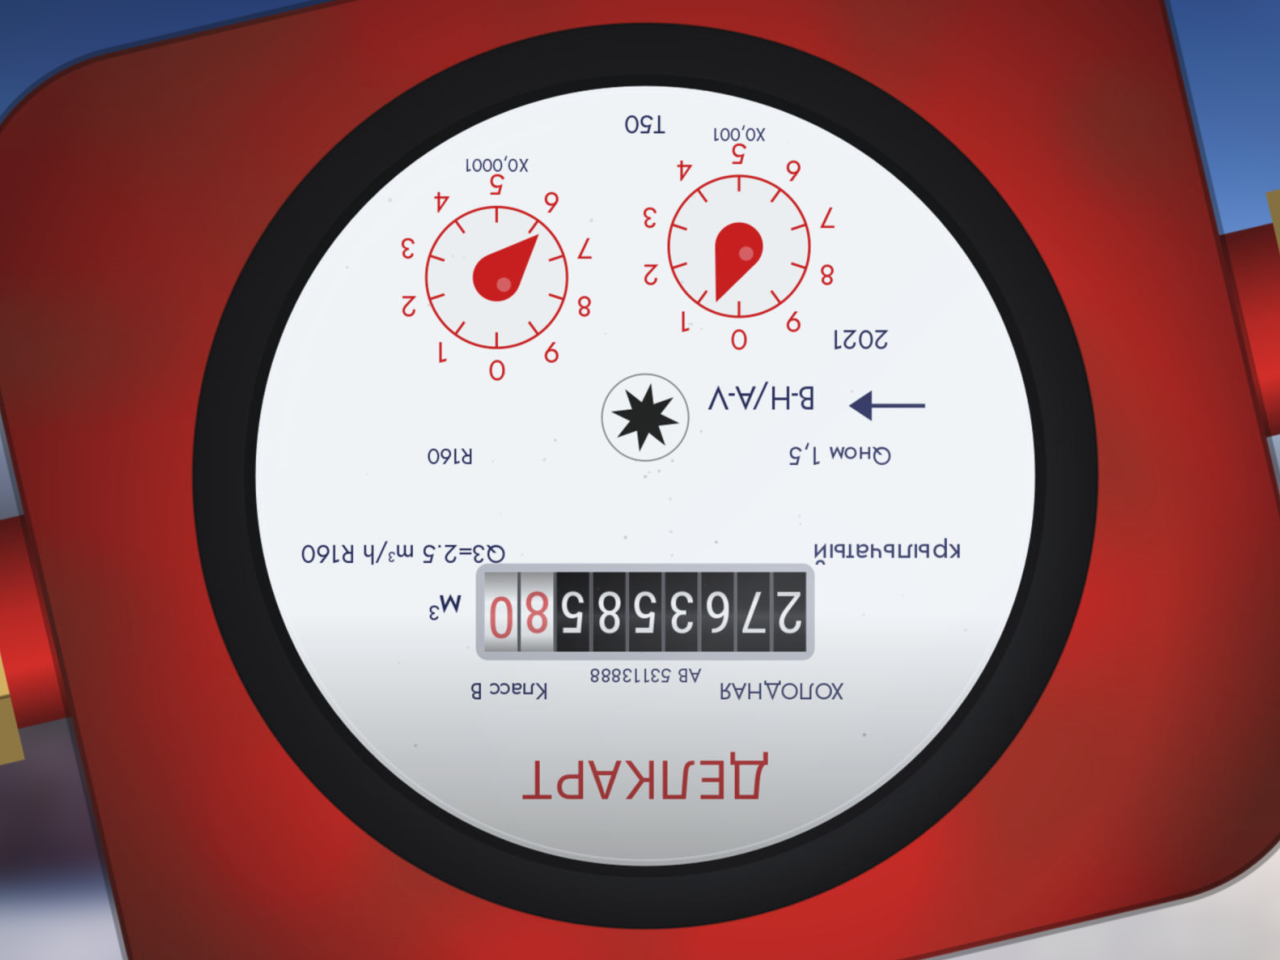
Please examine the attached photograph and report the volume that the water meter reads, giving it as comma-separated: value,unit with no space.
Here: 2763585.8006,m³
